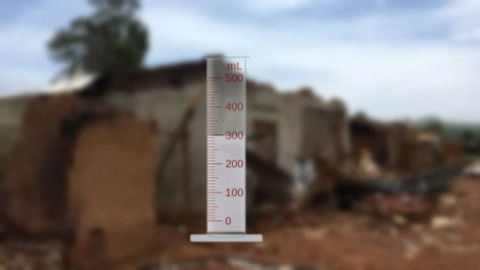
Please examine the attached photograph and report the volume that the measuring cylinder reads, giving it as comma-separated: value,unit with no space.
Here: 300,mL
